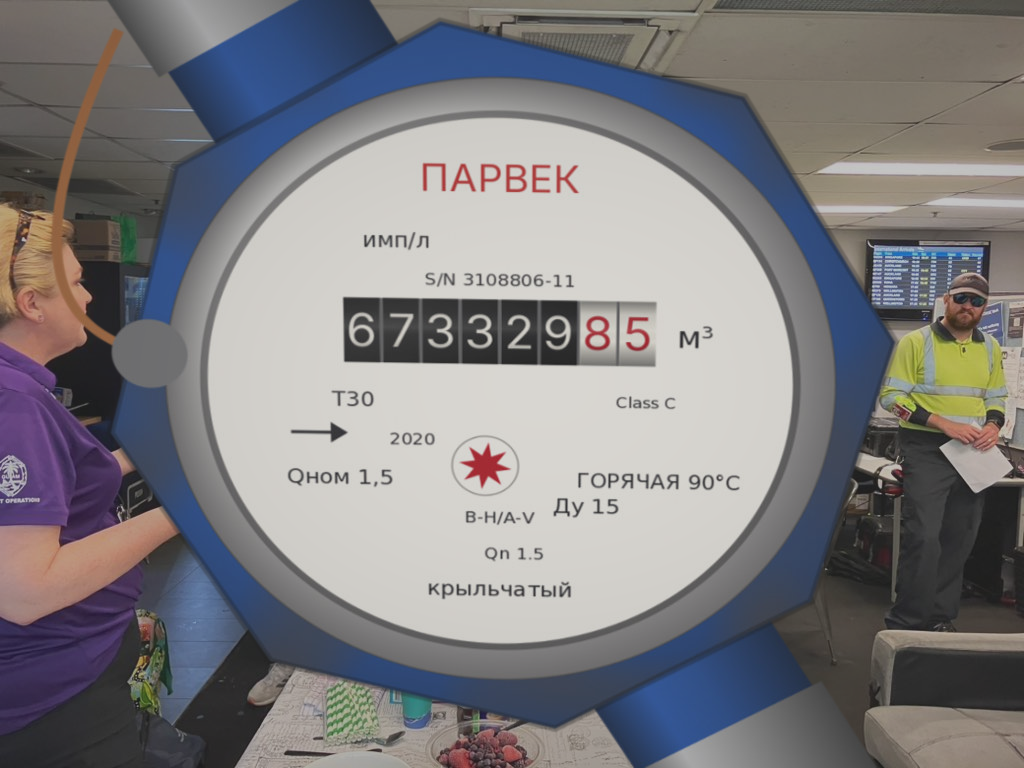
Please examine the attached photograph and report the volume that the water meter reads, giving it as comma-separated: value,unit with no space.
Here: 673329.85,m³
